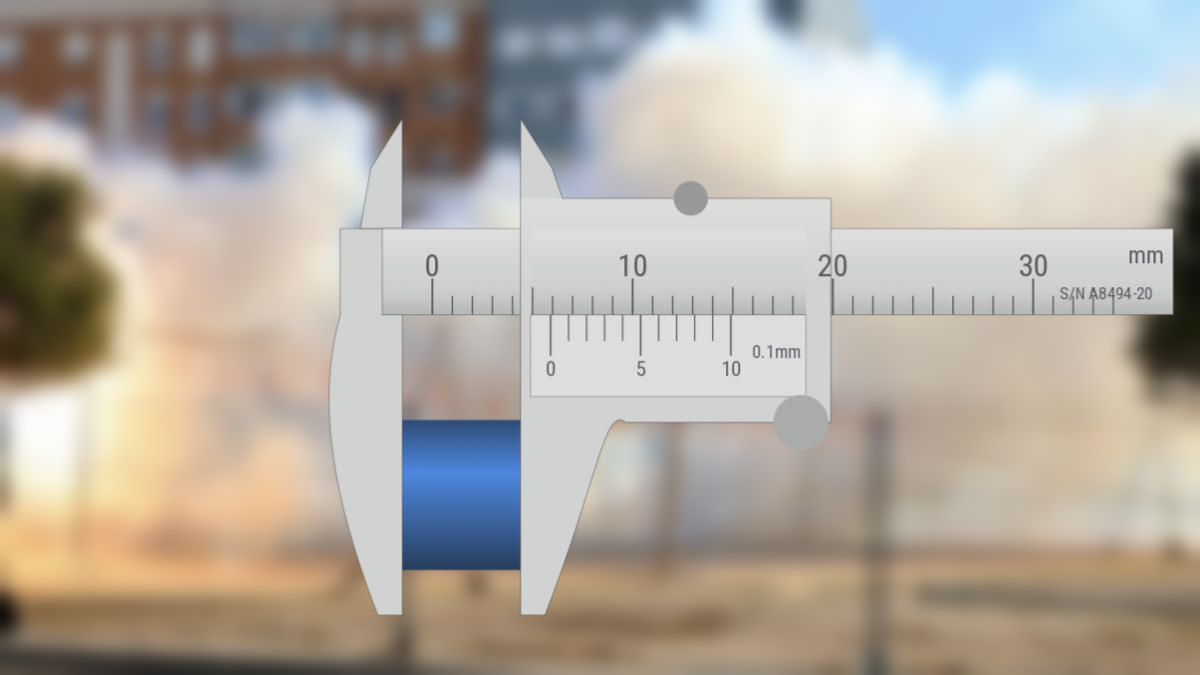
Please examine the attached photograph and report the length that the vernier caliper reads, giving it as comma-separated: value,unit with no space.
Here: 5.9,mm
